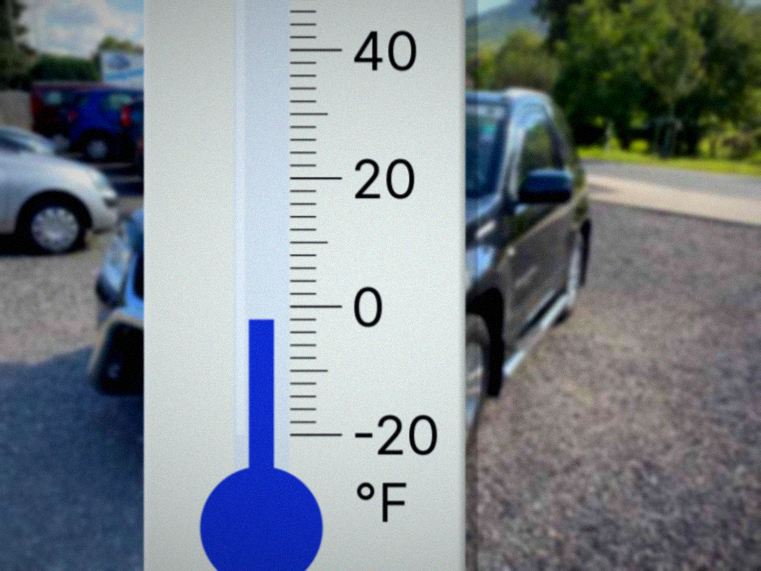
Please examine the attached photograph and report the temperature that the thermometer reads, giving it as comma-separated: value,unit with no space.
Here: -2,°F
